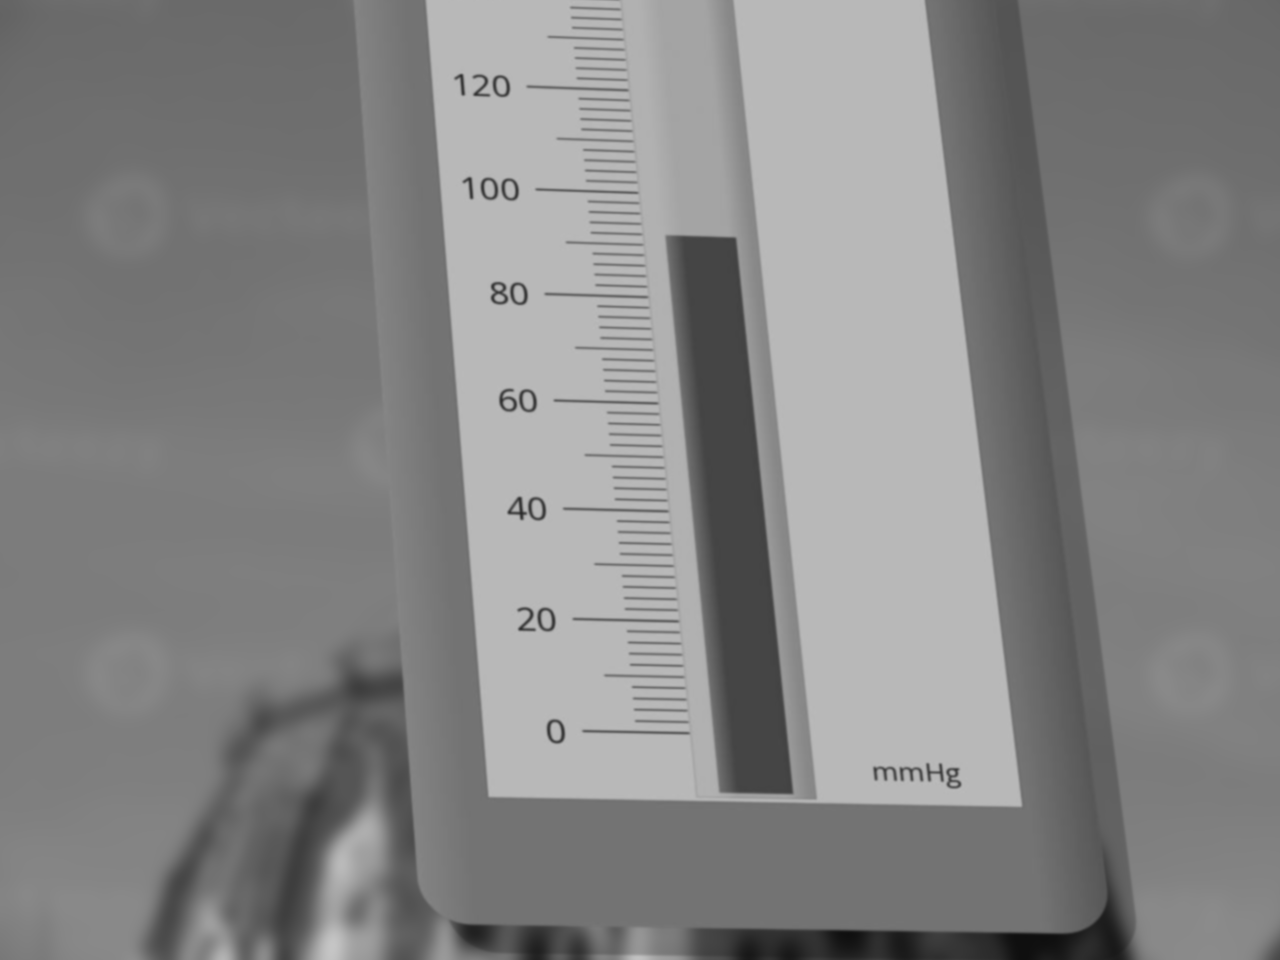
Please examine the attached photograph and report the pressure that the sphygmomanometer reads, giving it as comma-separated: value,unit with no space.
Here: 92,mmHg
